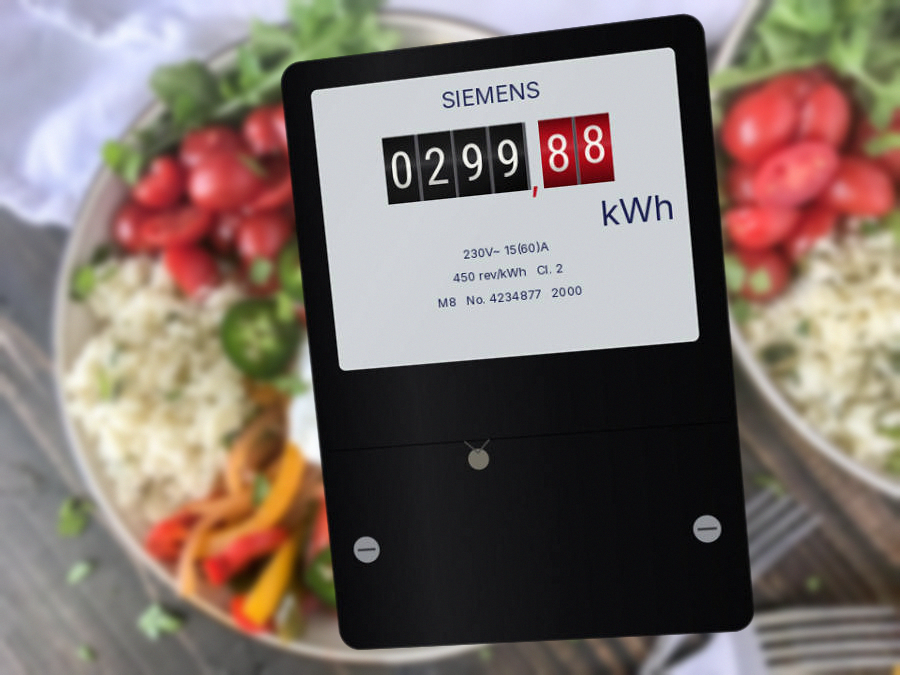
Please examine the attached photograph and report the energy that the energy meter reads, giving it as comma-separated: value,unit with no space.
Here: 299.88,kWh
